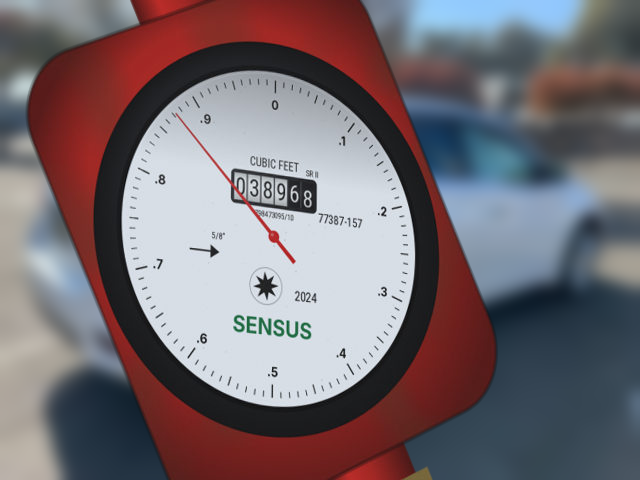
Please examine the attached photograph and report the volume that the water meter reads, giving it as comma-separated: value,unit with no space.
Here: 38967.87,ft³
